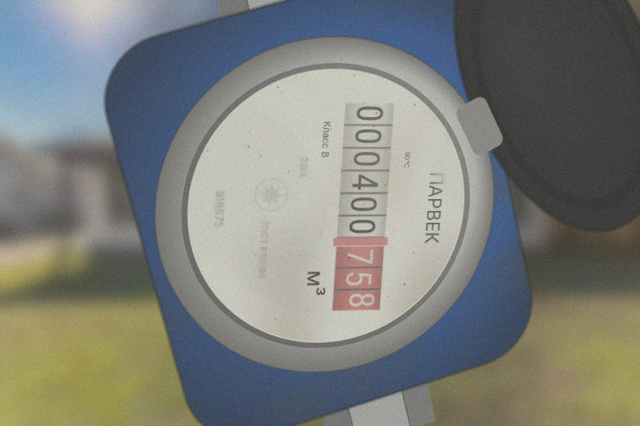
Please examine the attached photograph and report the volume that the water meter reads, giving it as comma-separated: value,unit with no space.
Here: 400.758,m³
